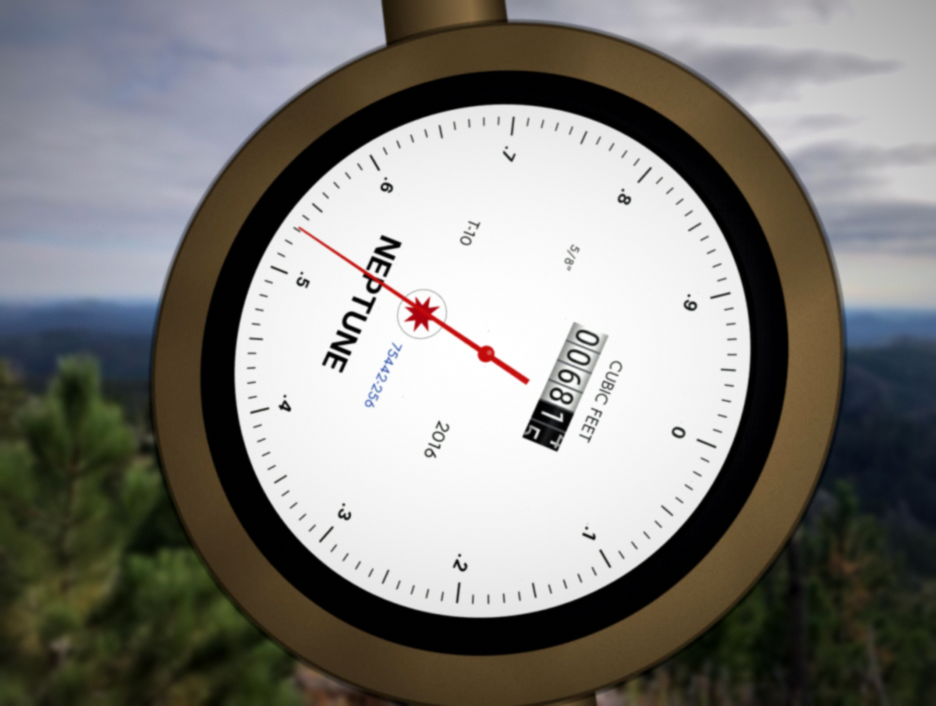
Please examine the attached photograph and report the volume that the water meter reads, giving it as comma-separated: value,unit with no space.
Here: 6814.53,ft³
